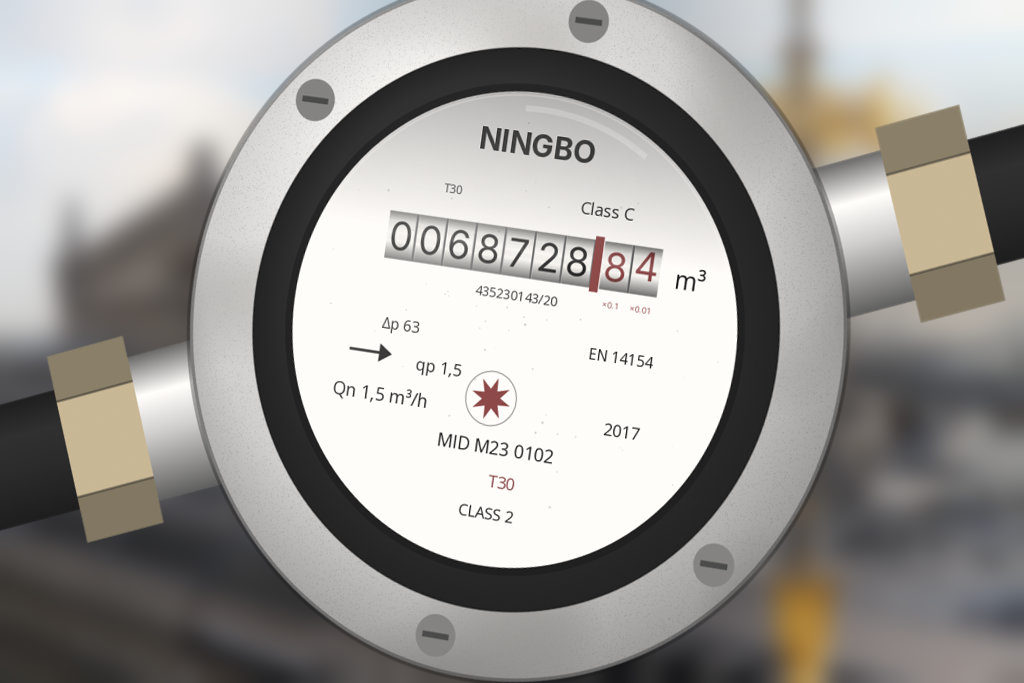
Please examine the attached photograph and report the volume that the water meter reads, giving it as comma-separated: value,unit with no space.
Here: 68728.84,m³
